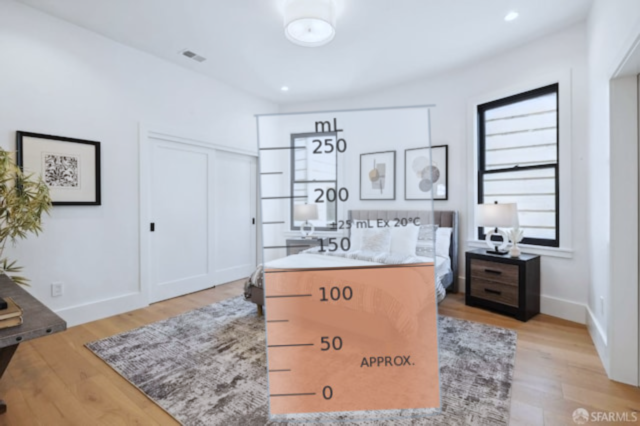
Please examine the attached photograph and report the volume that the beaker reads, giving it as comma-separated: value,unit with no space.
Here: 125,mL
